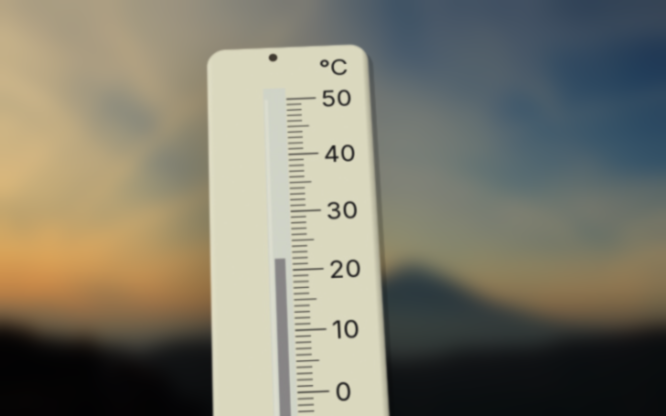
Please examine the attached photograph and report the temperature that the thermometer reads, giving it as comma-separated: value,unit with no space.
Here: 22,°C
